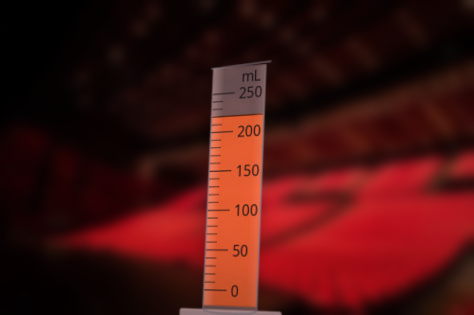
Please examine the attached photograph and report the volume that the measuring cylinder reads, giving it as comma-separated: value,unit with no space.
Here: 220,mL
